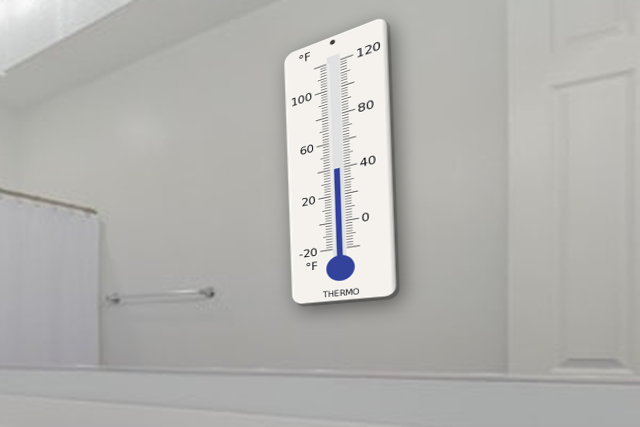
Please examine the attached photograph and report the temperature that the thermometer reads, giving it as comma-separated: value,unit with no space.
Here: 40,°F
